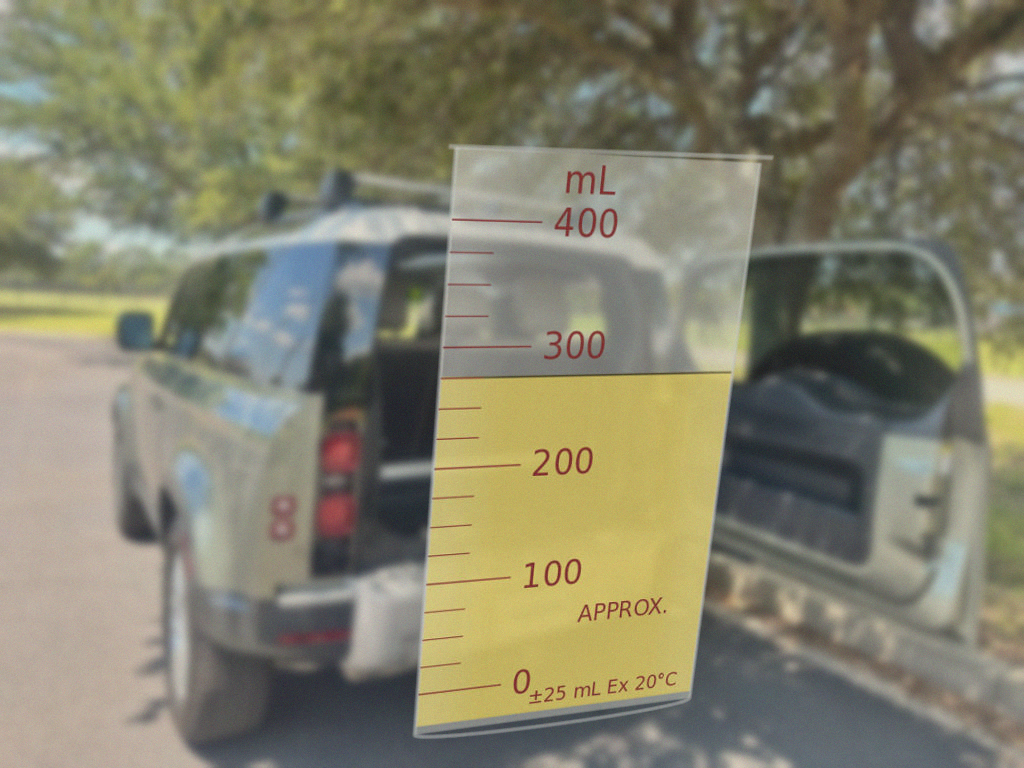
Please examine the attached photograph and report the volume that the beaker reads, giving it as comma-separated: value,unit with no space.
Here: 275,mL
